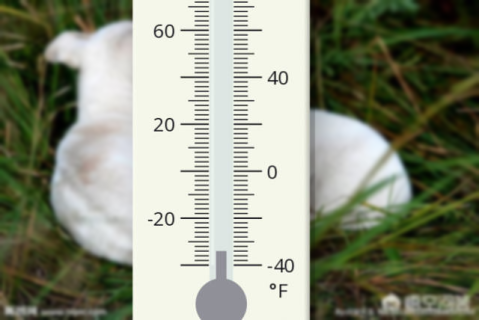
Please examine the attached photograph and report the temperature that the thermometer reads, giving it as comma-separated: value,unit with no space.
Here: -34,°F
